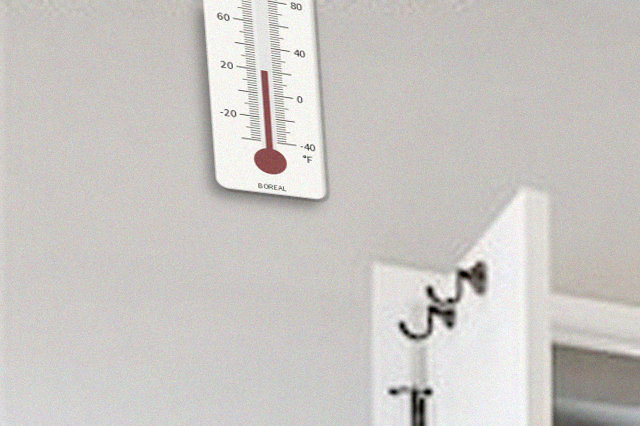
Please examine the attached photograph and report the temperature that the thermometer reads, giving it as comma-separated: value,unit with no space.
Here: 20,°F
